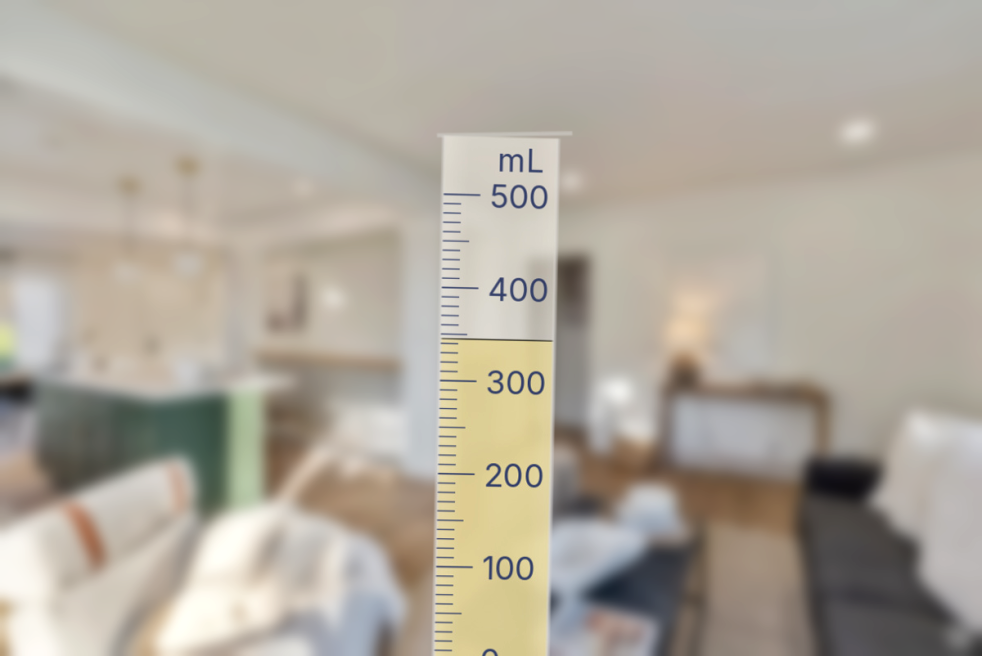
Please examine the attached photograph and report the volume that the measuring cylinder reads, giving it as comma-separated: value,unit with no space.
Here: 345,mL
